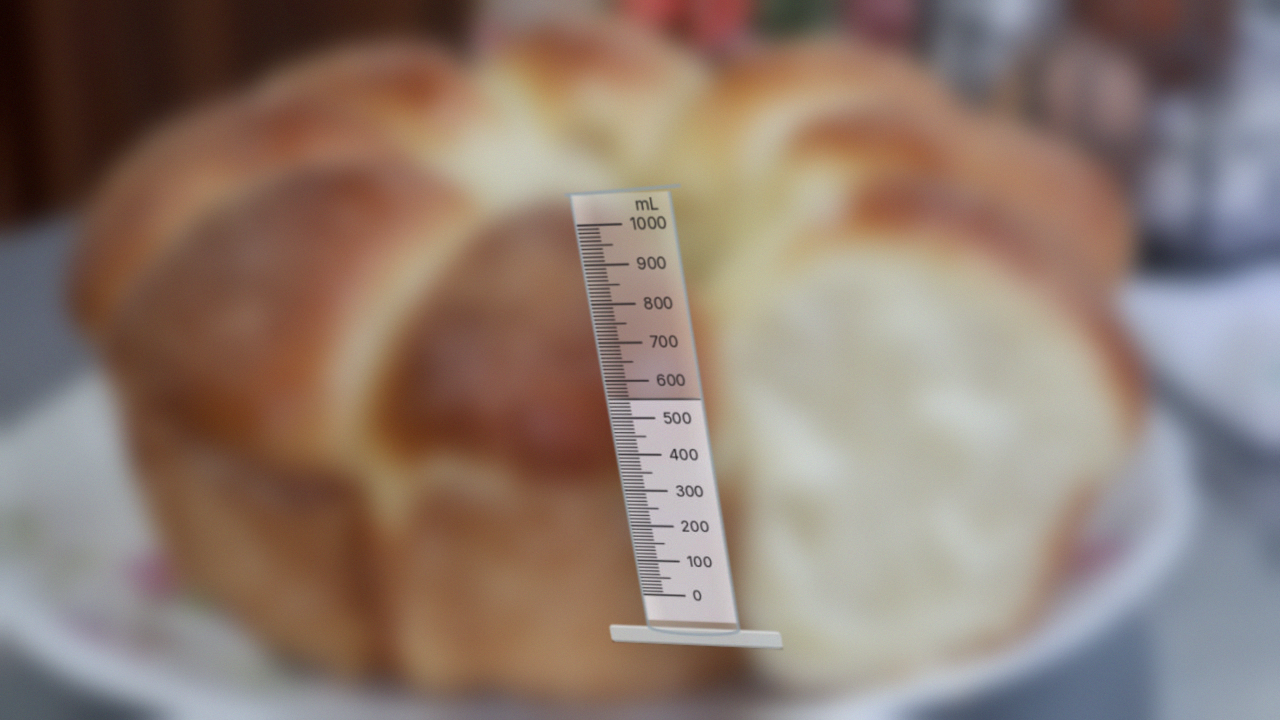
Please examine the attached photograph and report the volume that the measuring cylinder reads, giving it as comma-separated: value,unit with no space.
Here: 550,mL
